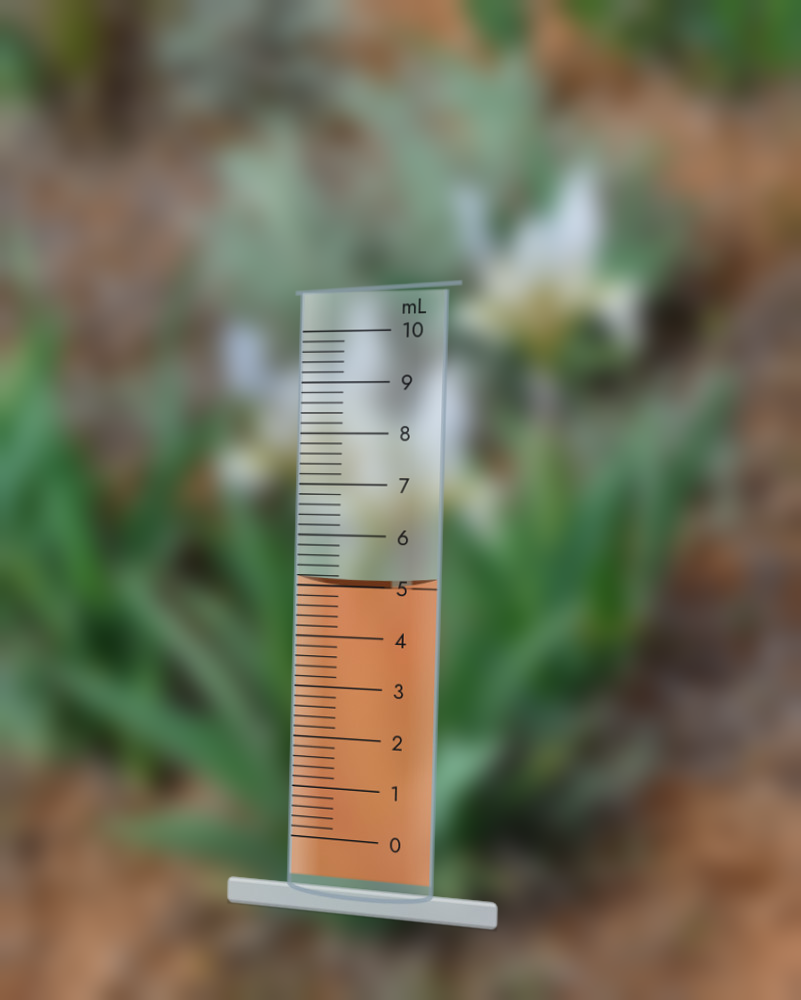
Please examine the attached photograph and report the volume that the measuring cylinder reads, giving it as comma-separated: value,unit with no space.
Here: 5,mL
